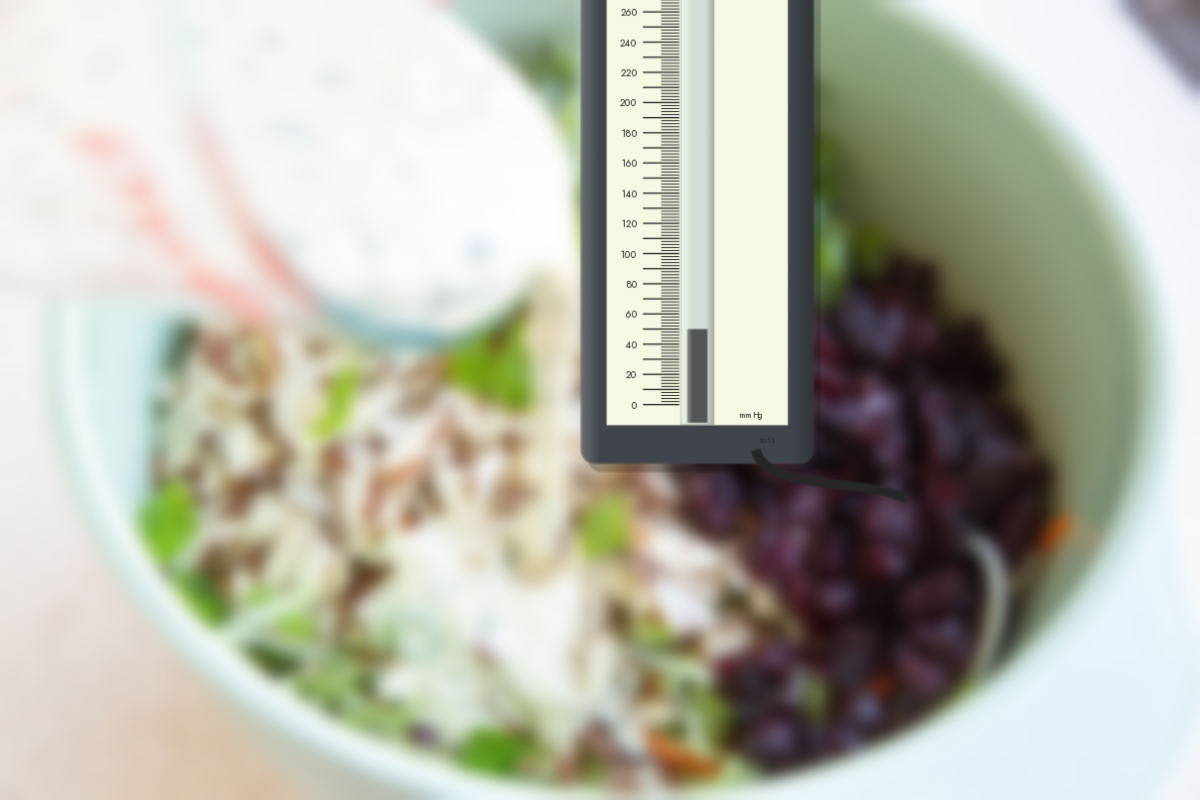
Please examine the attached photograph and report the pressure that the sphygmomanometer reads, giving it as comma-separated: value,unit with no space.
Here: 50,mmHg
